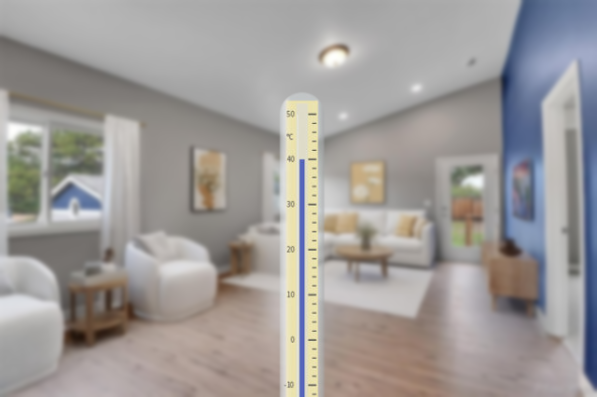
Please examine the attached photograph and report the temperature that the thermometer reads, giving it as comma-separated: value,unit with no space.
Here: 40,°C
